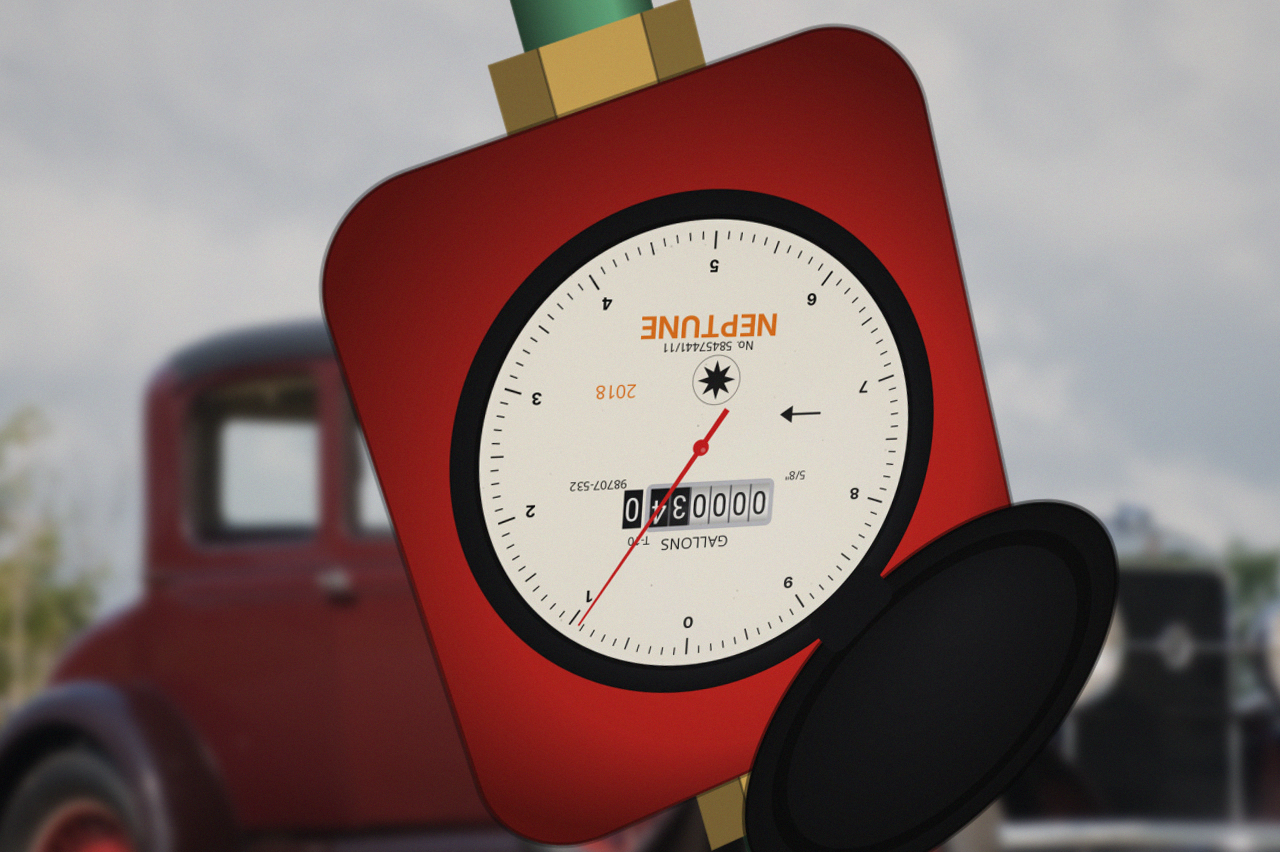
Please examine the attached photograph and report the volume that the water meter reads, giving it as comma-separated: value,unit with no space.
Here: 340.9,gal
